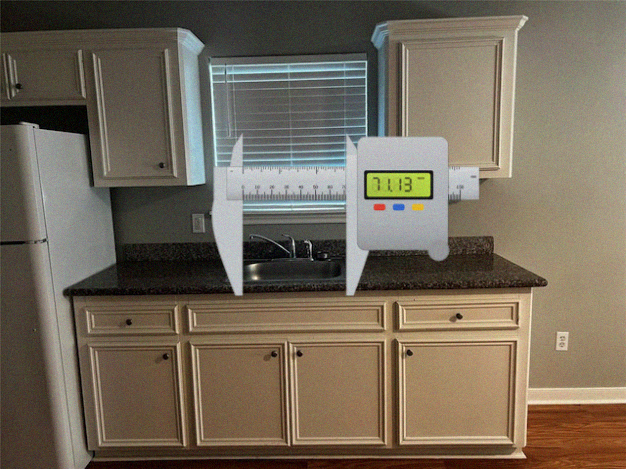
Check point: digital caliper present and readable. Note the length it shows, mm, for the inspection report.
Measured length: 71.13 mm
